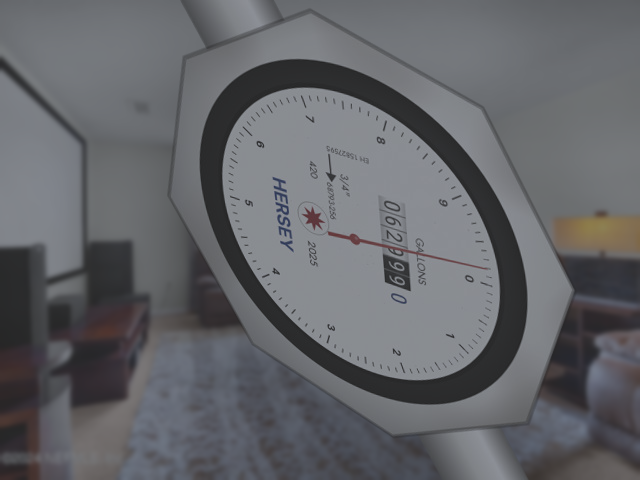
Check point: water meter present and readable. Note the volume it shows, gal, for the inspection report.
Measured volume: 629989.8 gal
